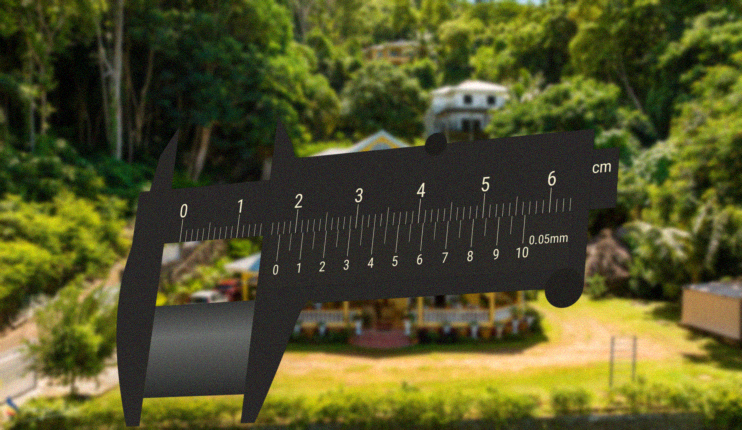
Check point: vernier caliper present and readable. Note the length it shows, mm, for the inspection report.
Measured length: 17.4 mm
